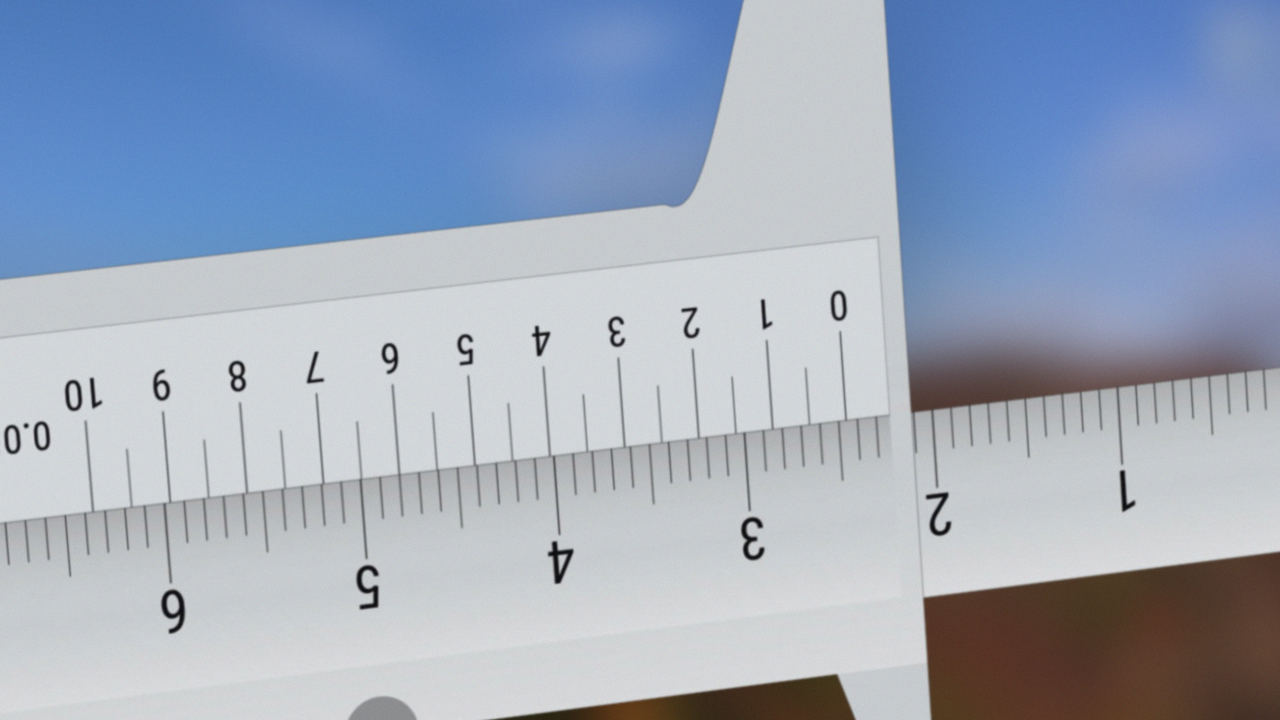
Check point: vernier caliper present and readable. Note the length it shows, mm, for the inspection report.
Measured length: 24.6 mm
